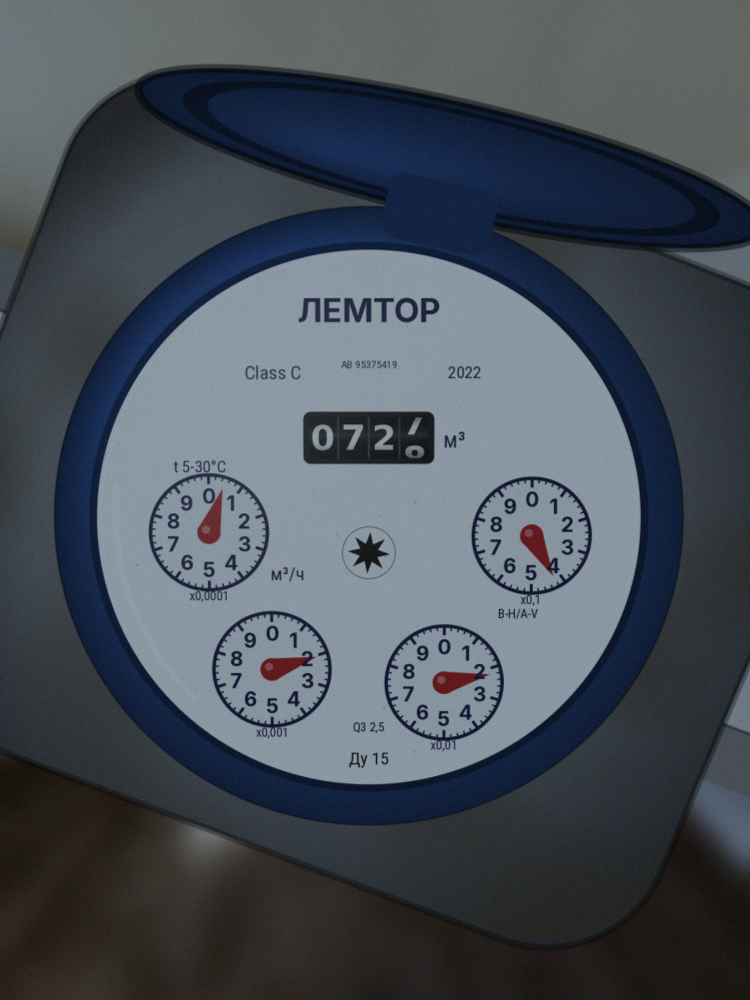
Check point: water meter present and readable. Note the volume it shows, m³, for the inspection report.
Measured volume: 727.4220 m³
